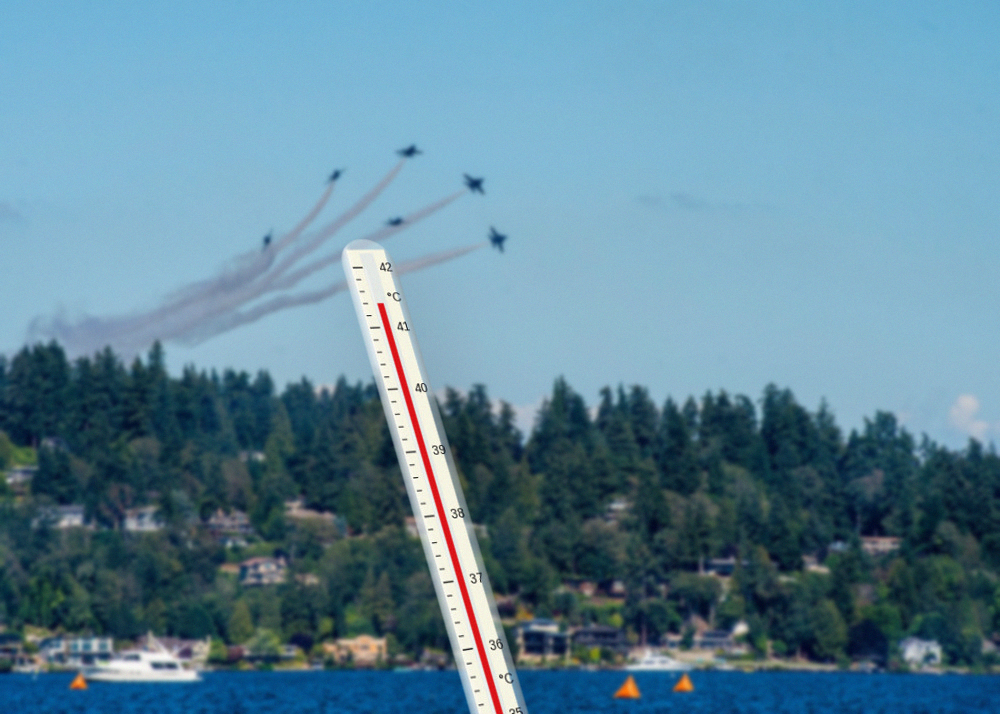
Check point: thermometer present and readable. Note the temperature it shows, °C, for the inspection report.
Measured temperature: 41.4 °C
